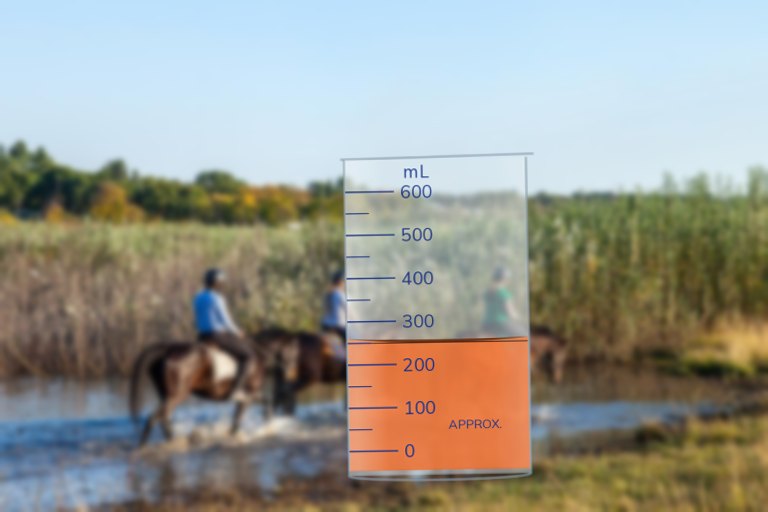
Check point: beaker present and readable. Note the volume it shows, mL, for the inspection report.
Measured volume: 250 mL
